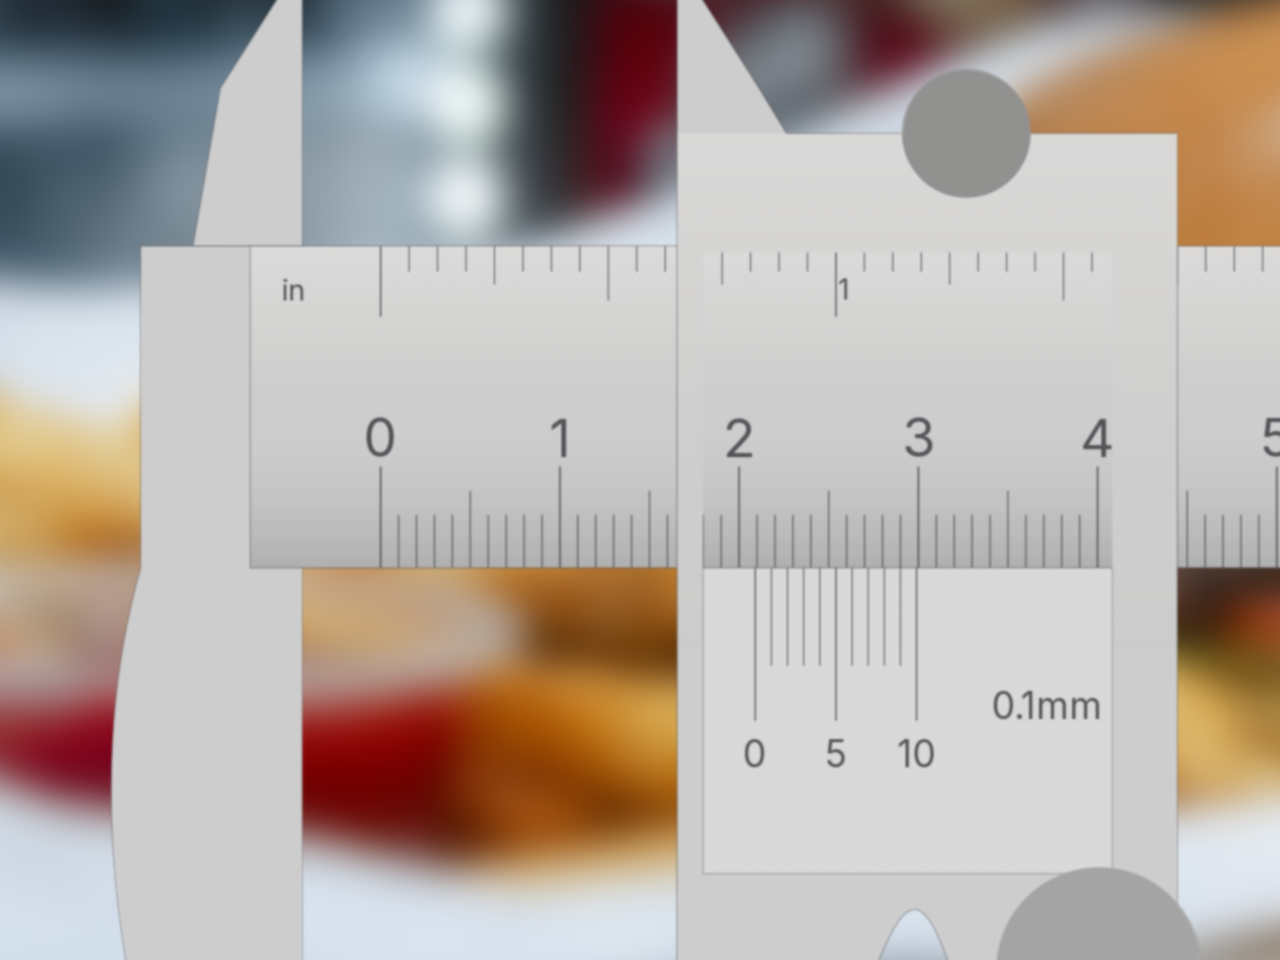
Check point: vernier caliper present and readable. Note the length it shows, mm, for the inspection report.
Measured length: 20.9 mm
